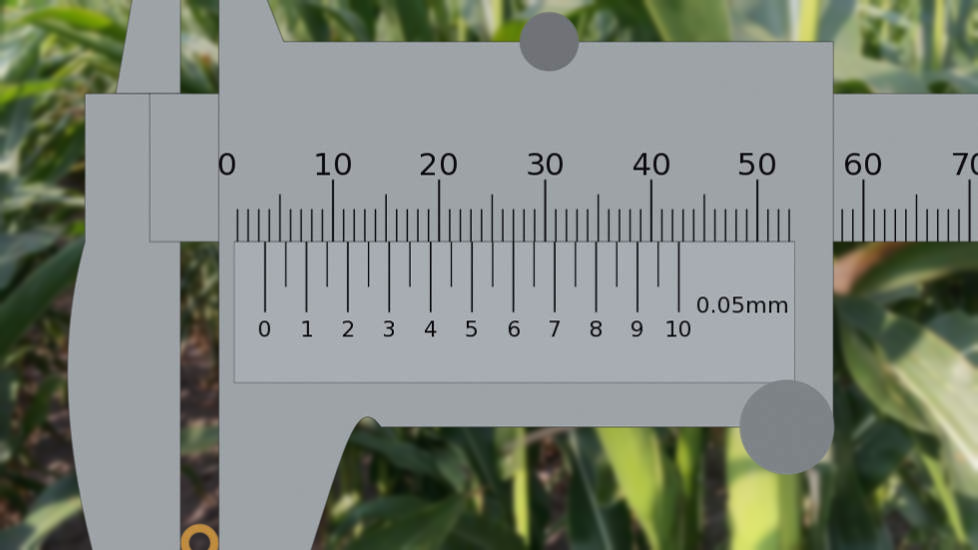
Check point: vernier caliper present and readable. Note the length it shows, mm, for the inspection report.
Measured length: 3.6 mm
